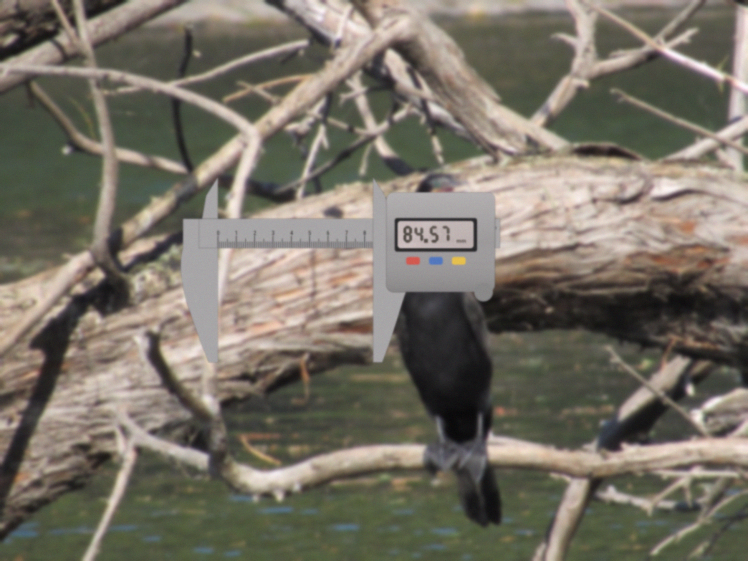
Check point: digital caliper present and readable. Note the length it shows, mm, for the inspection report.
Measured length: 84.57 mm
